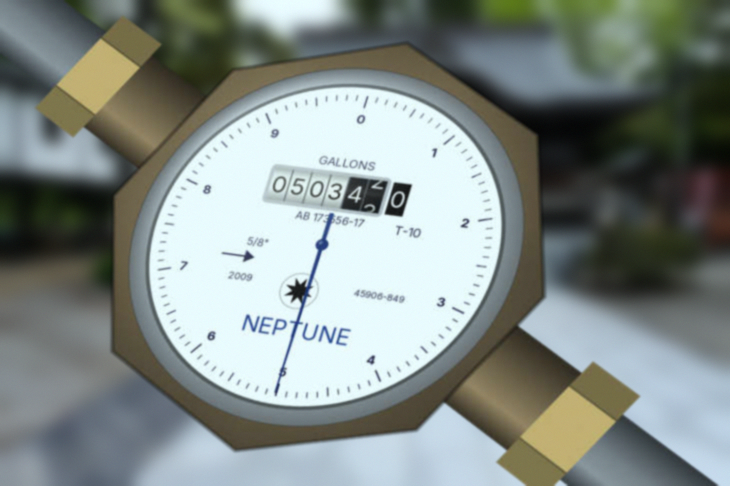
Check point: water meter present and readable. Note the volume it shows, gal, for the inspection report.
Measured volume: 503425.0 gal
